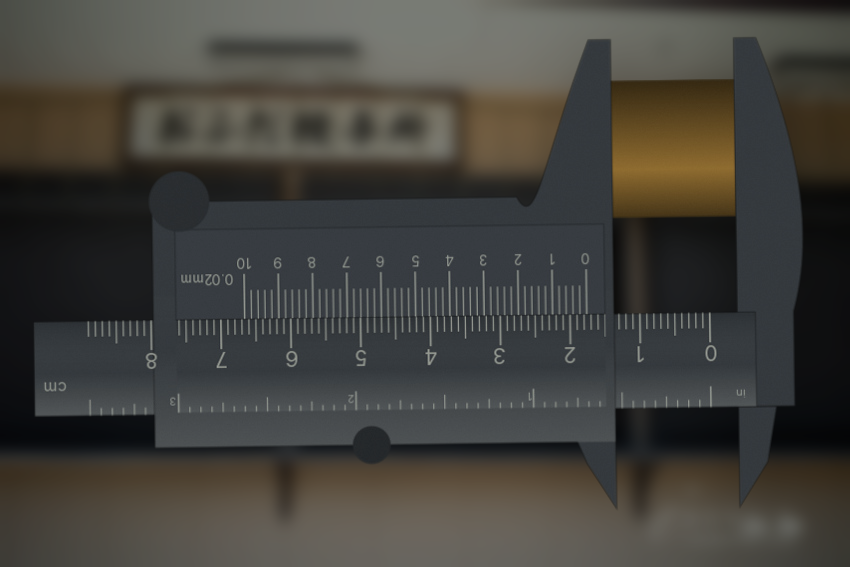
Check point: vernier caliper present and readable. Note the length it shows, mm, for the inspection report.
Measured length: 17.6 mm
